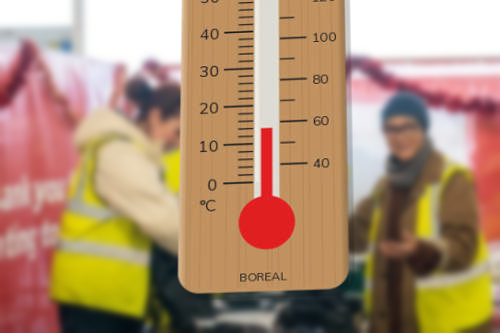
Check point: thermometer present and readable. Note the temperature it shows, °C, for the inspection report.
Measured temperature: 14 °C
